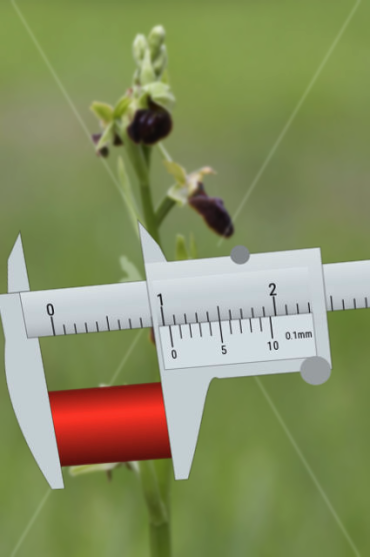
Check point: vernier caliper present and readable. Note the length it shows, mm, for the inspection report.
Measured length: 10.5 mm
